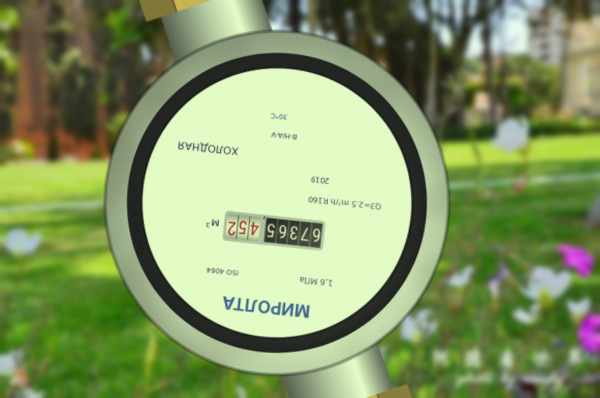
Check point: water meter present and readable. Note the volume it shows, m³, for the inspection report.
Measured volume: 67365.452 m³
